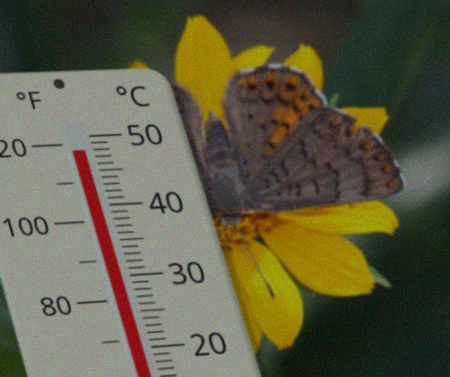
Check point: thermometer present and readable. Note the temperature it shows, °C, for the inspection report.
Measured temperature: 48 °C
